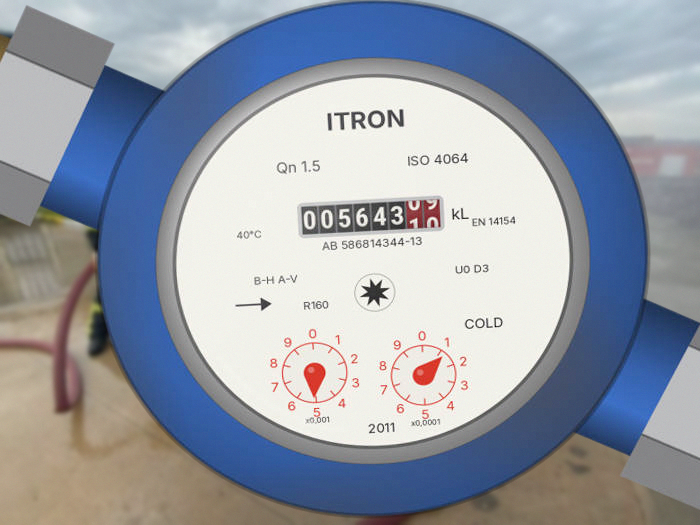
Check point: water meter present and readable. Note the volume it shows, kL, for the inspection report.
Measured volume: 5643.0951 kL
